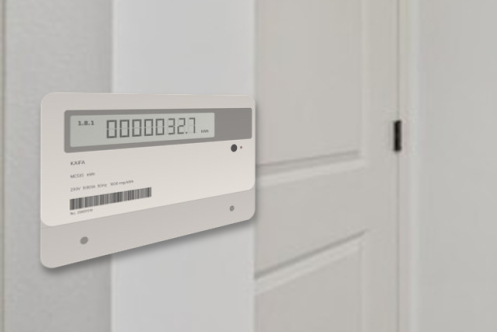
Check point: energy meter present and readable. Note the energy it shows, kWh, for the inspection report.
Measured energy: 32.7 kWh
